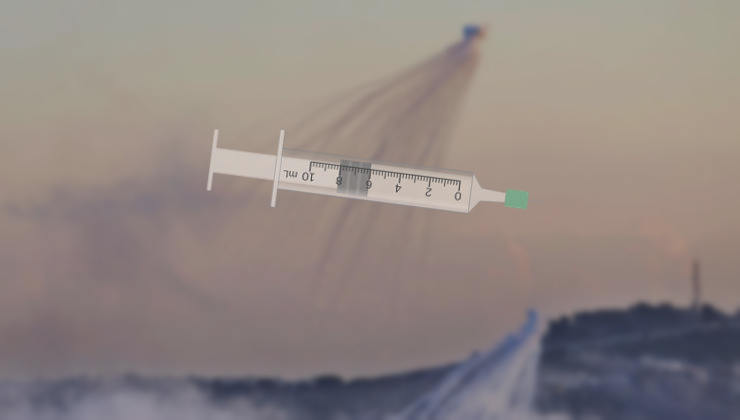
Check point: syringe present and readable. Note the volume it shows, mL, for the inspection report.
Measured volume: 6 mL
